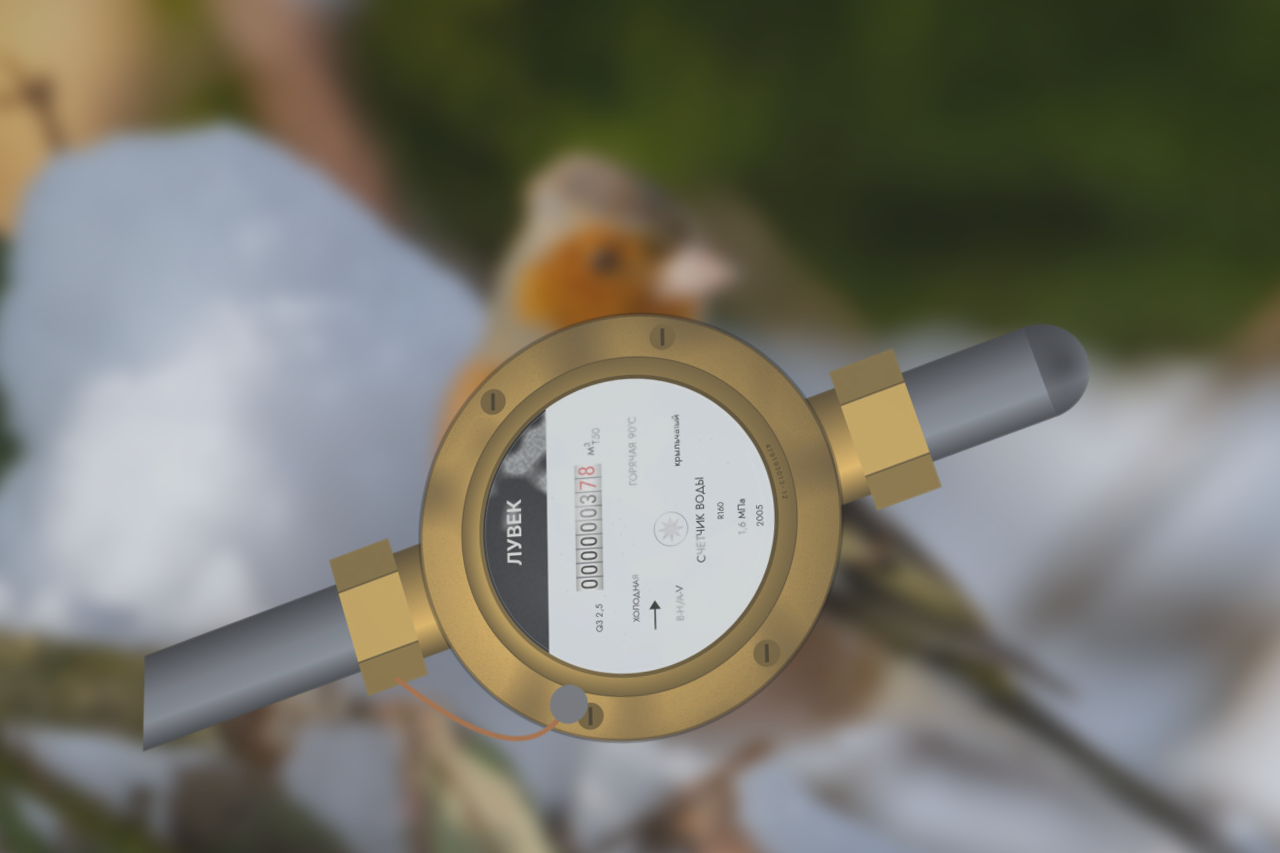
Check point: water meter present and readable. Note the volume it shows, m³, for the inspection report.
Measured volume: 3.78 m³
